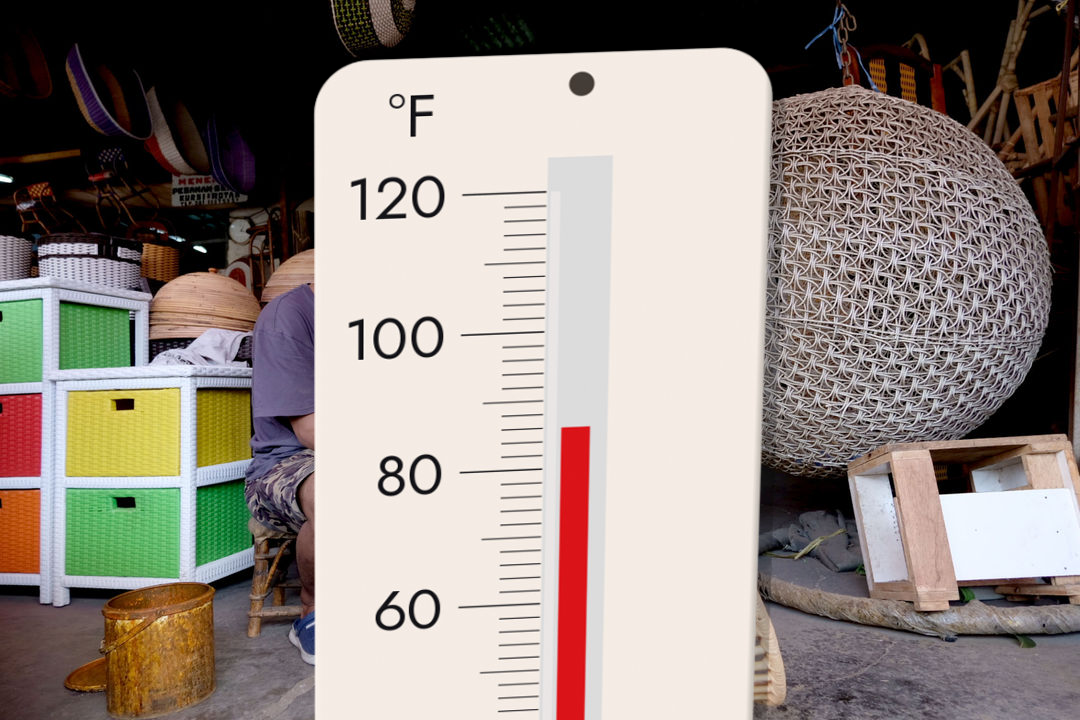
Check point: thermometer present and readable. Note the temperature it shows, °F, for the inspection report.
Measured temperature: 86 °F
